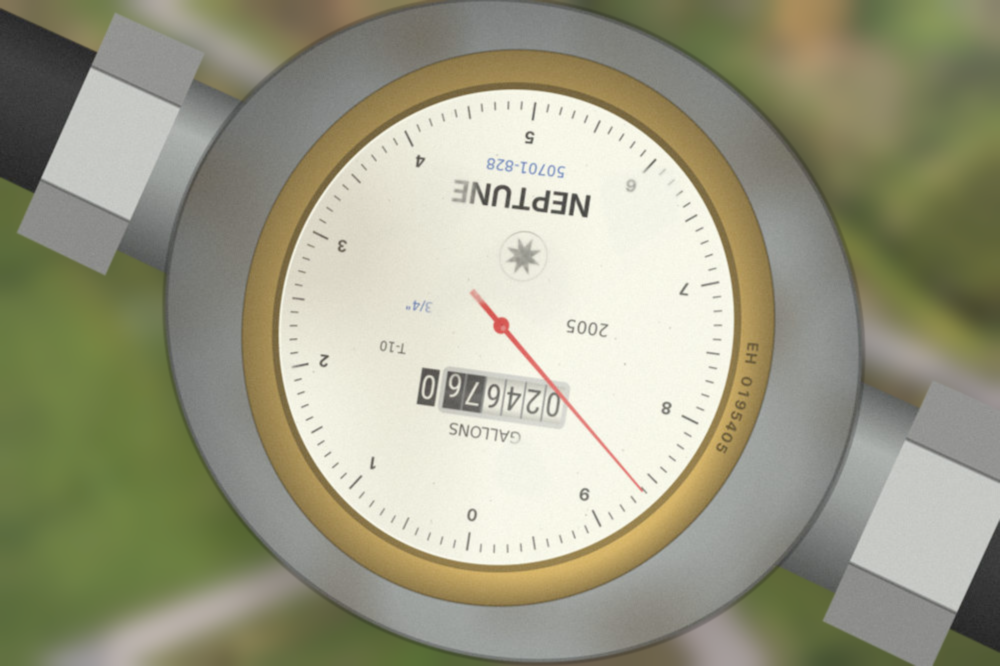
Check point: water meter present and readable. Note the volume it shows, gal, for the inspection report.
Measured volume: 246758.6 gal
